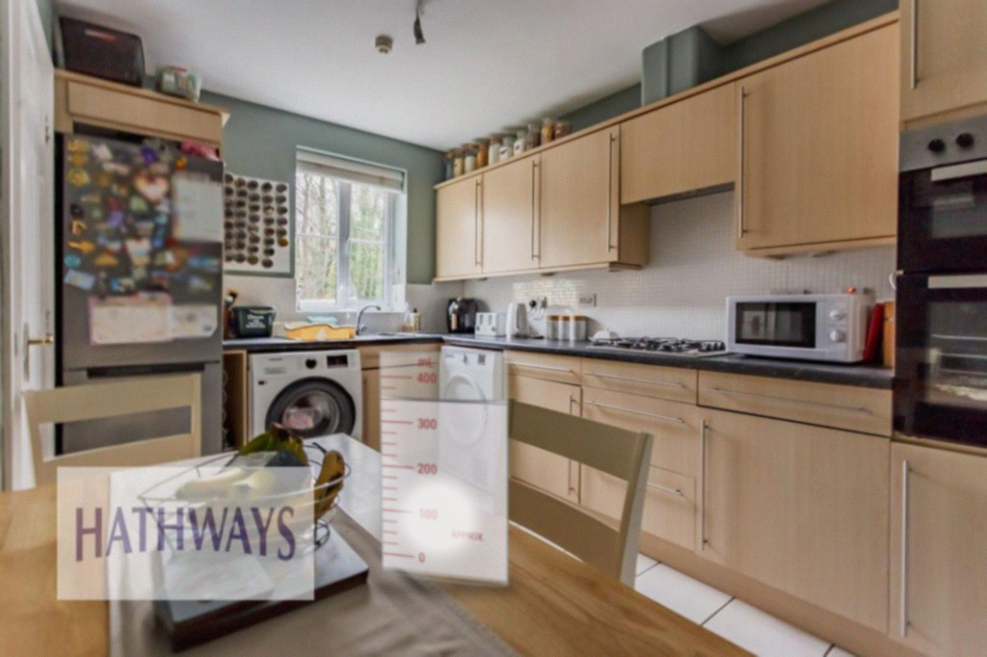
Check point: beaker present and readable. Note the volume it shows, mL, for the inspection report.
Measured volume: 350 mL
